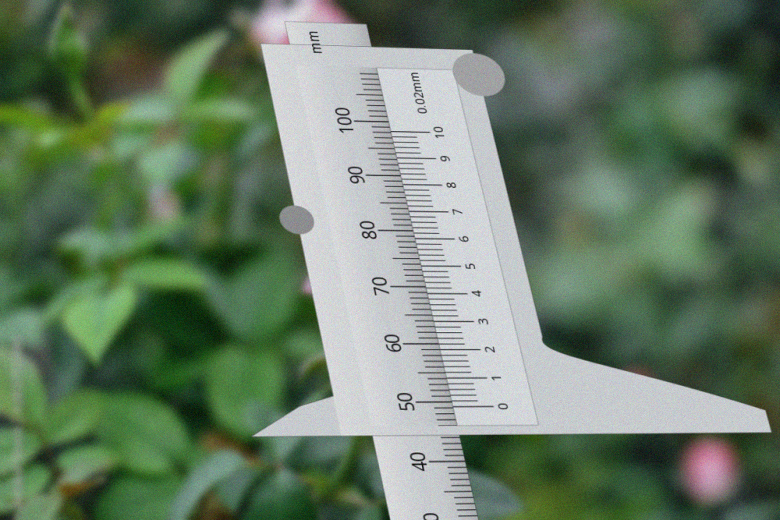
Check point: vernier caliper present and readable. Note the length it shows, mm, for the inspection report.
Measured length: 49.2 mm
